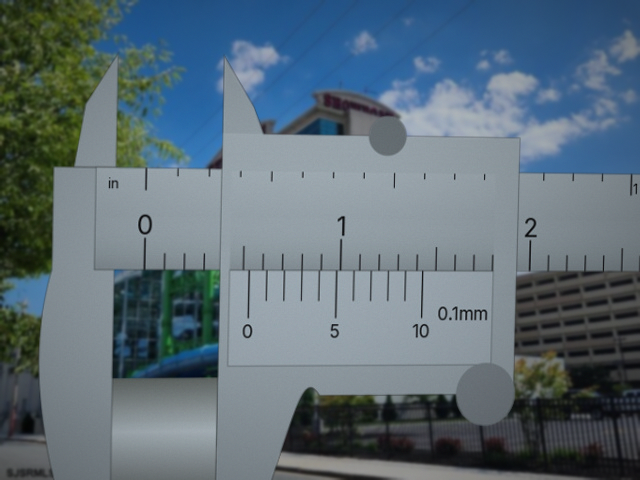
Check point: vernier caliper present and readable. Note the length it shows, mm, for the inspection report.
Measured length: 5.3 mm
